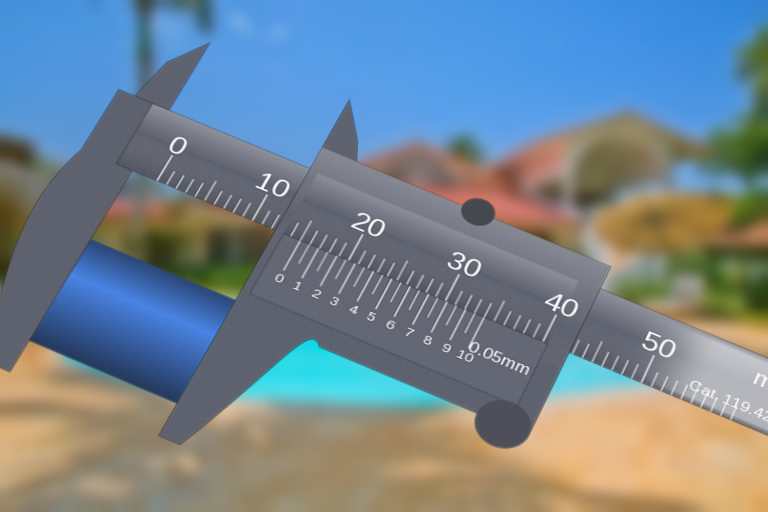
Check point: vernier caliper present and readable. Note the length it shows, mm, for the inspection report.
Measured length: 15.0 mm
